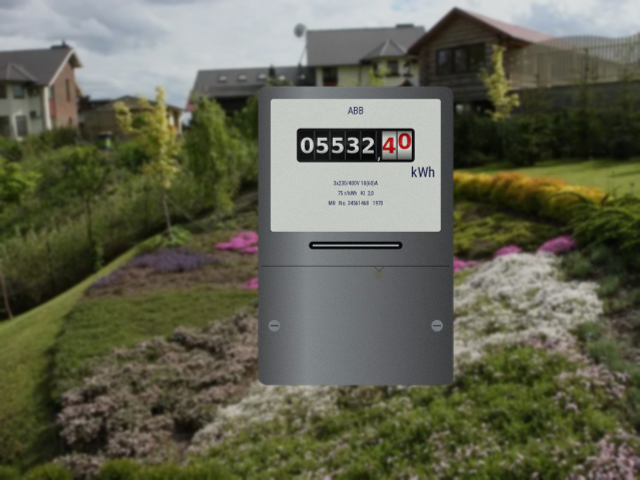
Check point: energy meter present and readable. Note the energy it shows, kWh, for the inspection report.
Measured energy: 5532.40 kWh
